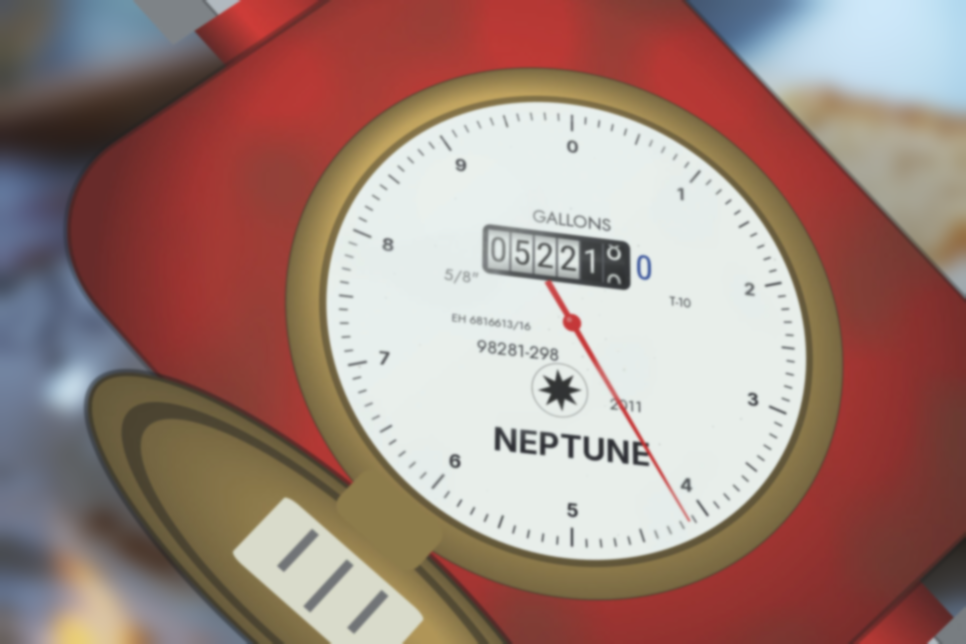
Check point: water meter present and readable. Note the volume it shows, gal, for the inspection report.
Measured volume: 522184.1 gal
